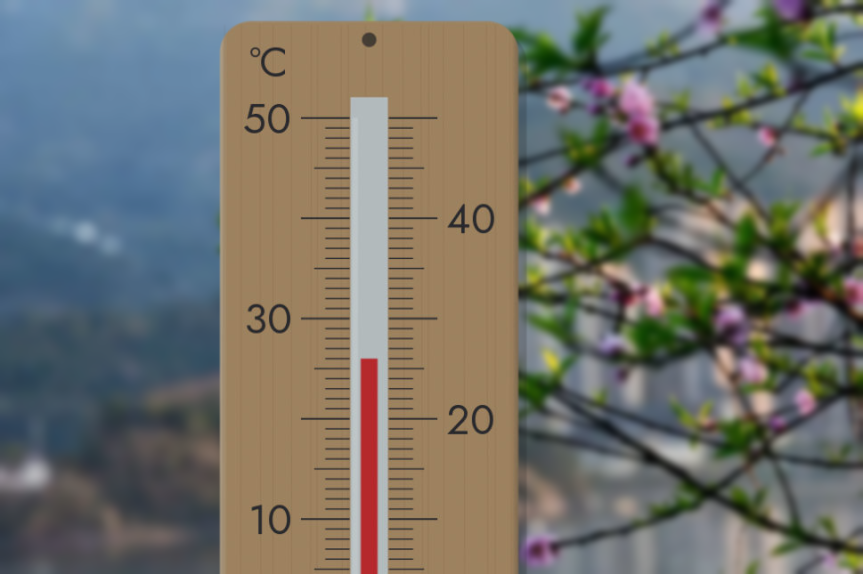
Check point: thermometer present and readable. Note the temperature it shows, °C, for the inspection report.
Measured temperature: 26 °C
